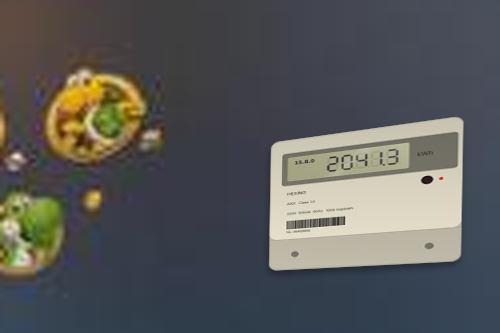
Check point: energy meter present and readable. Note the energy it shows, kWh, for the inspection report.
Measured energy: 2041.3 kWh
